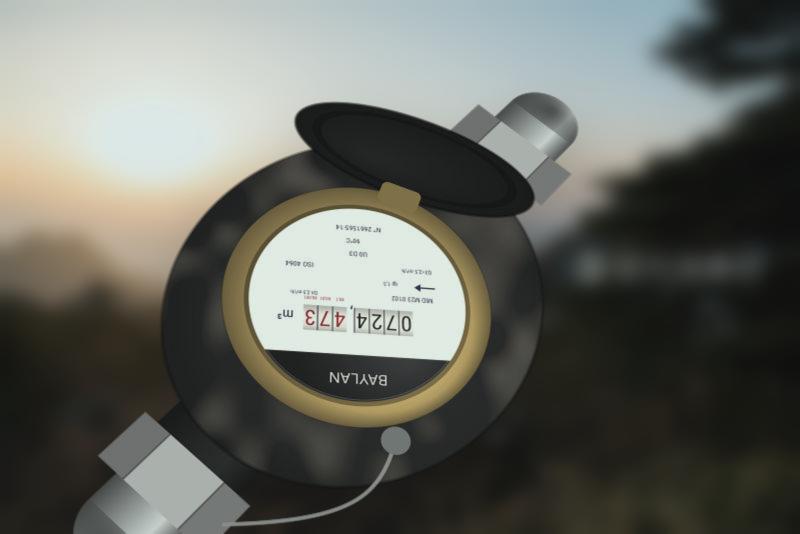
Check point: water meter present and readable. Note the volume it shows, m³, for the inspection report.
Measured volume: 724.473 m³
